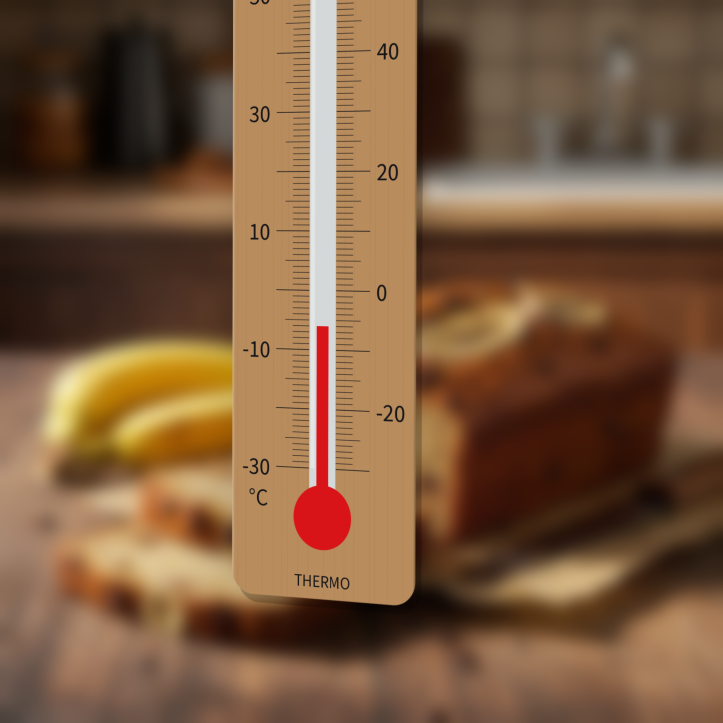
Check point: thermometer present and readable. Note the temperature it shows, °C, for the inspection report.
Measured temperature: -6 °C
